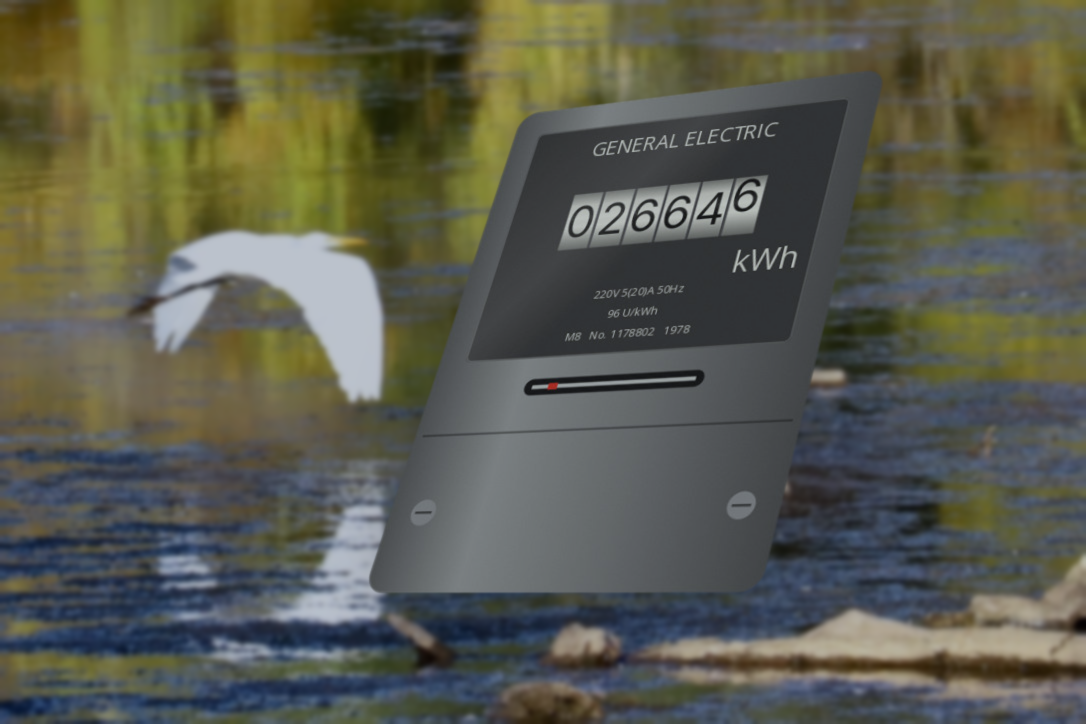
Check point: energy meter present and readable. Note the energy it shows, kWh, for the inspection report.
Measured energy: 26646 kWh
